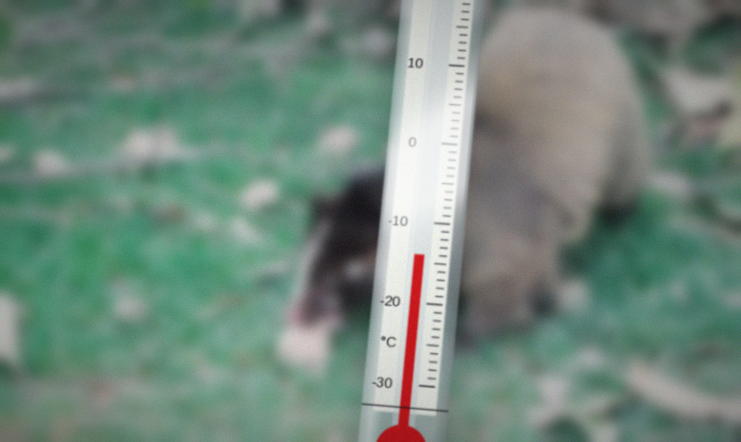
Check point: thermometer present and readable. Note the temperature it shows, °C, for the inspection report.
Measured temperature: -14 °C
